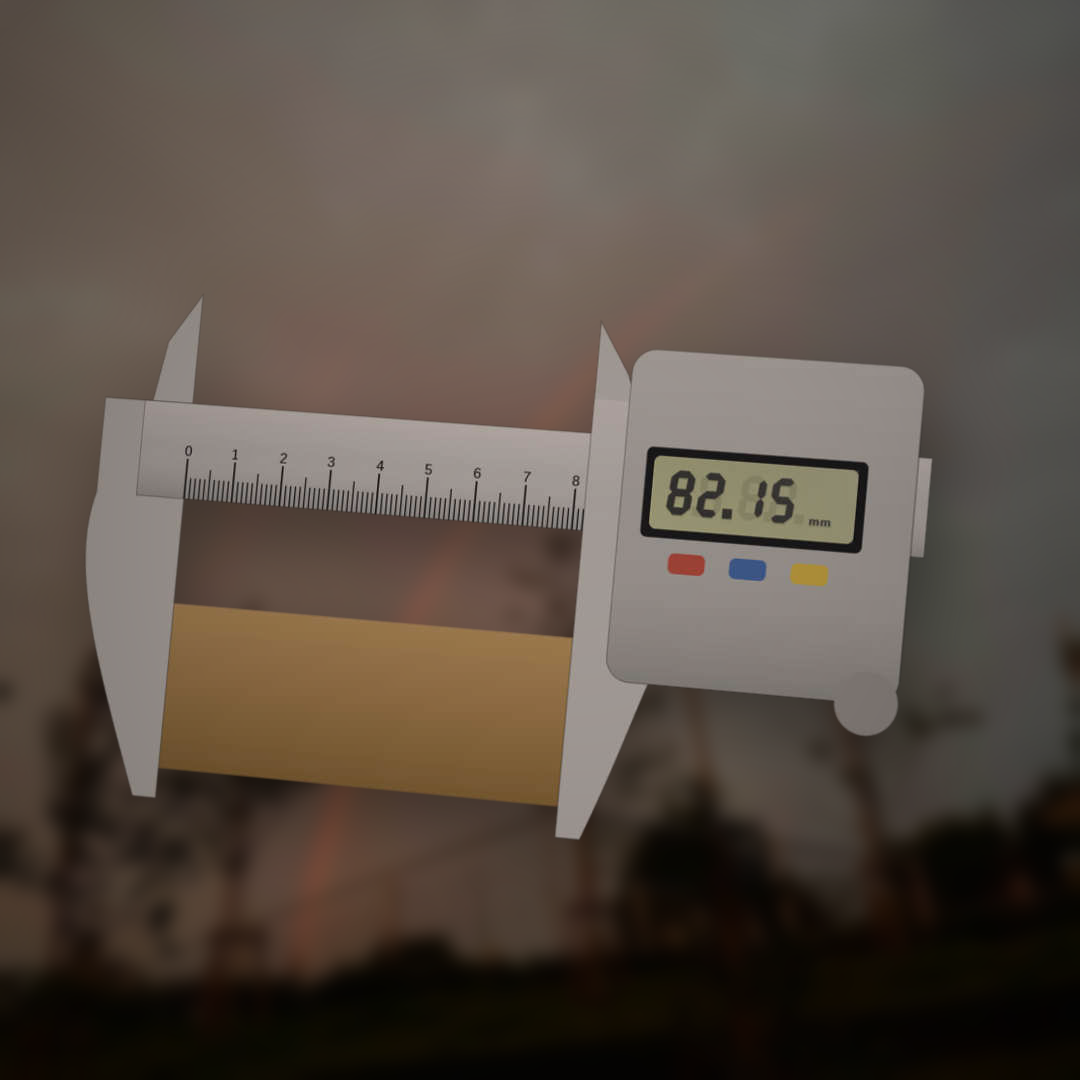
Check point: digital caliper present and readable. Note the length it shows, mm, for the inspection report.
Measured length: 82.15 mm
